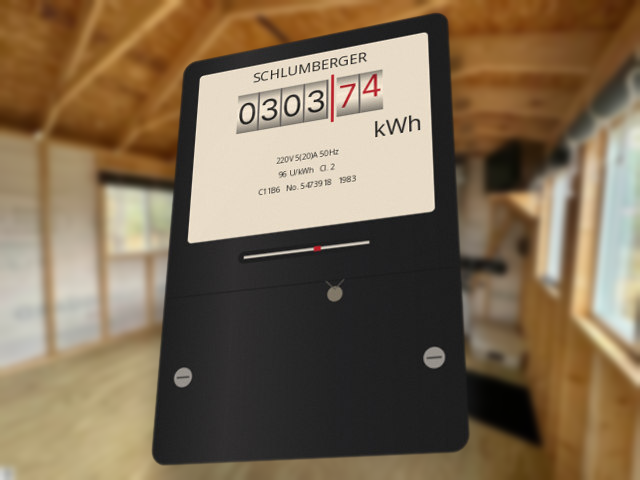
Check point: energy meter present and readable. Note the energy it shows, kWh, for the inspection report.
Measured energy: 303.74 kWh
